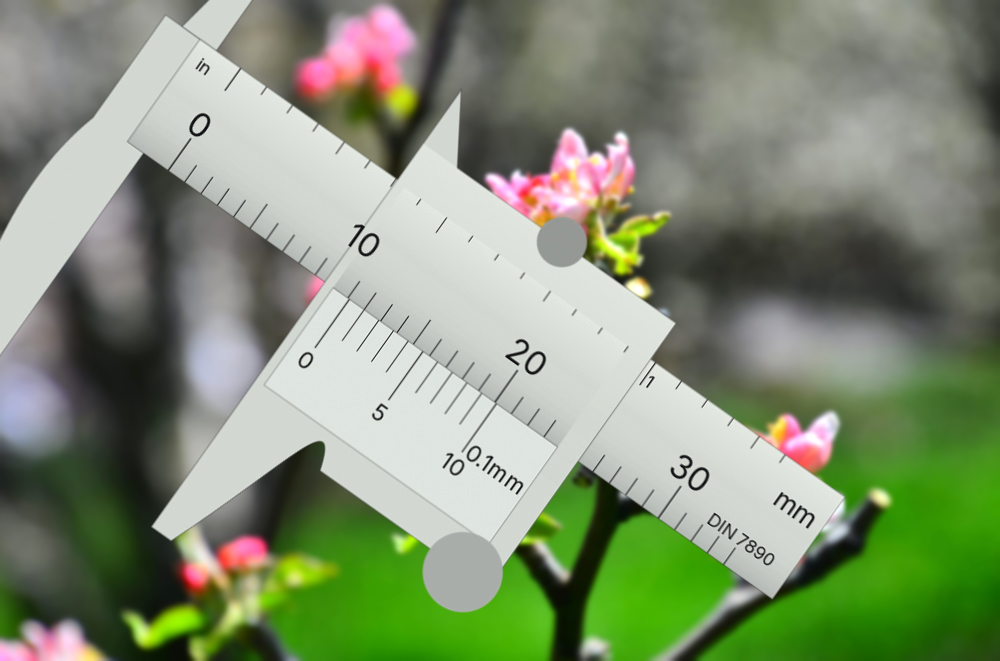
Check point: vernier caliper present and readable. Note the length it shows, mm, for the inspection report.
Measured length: 11.1 mm
